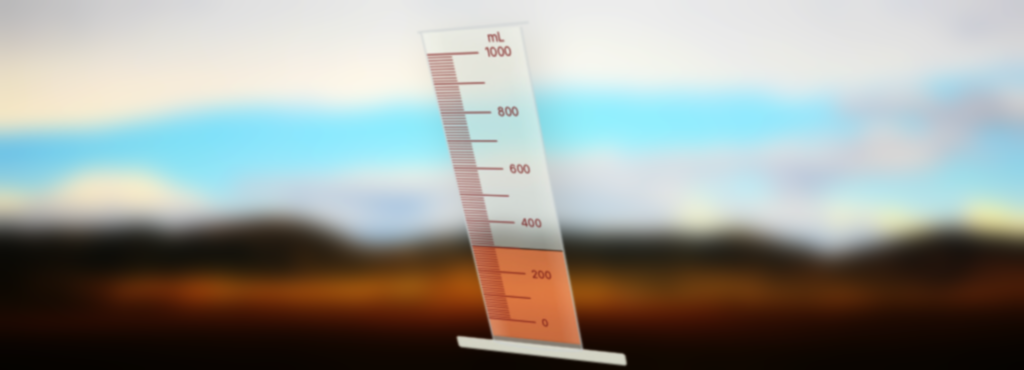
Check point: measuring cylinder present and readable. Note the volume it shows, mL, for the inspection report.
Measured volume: 300 mL
